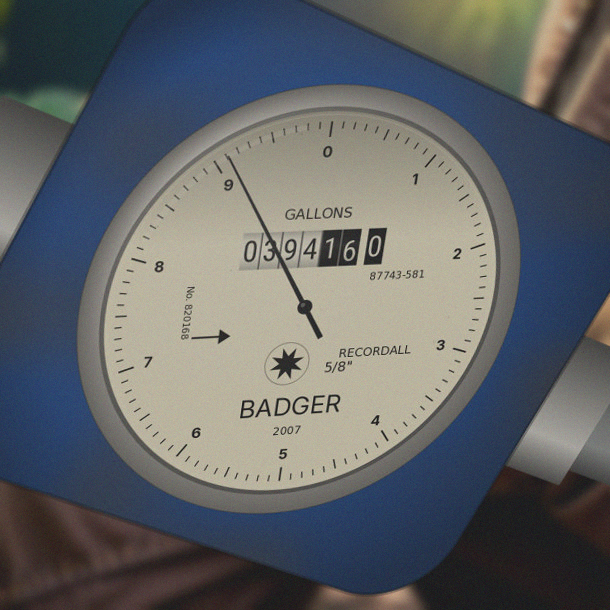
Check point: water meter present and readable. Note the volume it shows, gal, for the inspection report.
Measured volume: 394159.1 gal
